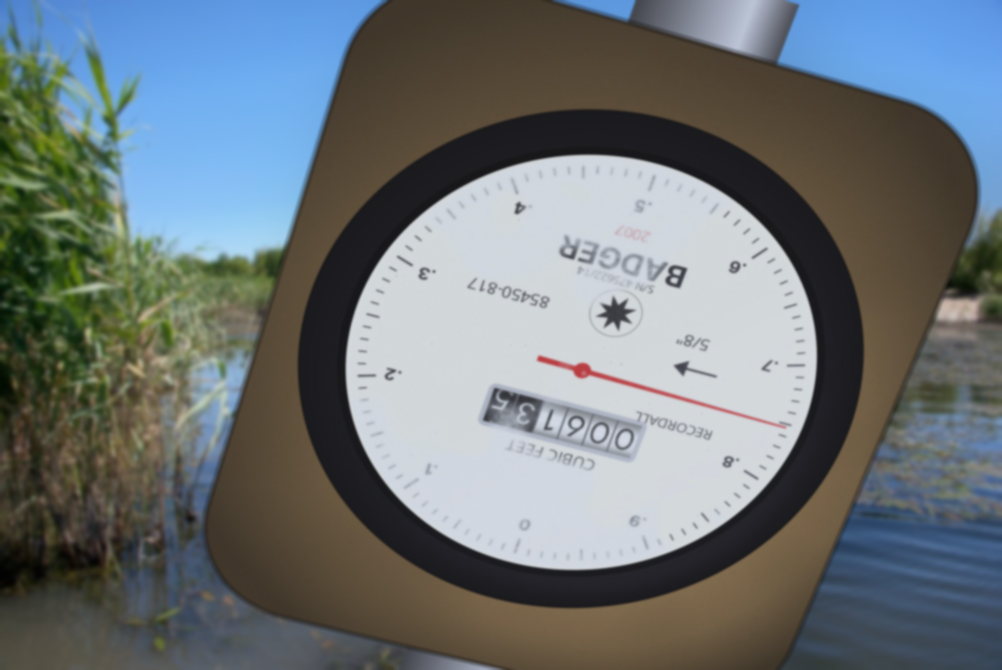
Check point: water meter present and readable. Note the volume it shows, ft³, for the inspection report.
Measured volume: 6134.75 ft³
